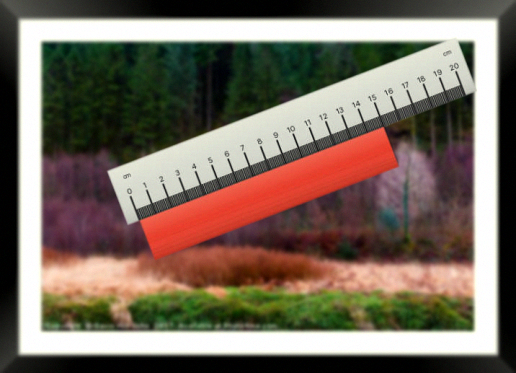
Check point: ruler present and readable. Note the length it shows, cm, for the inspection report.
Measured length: 15 cm
